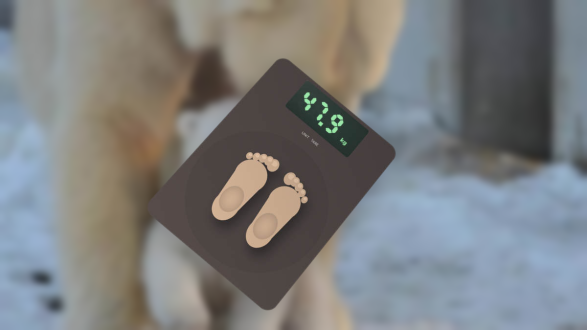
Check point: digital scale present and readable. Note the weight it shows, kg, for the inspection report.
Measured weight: 47.9 kg
